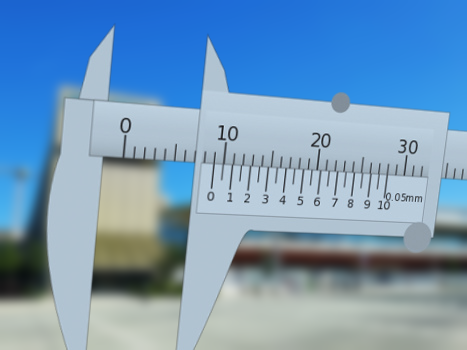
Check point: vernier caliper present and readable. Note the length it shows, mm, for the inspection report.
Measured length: 9.0 mm
